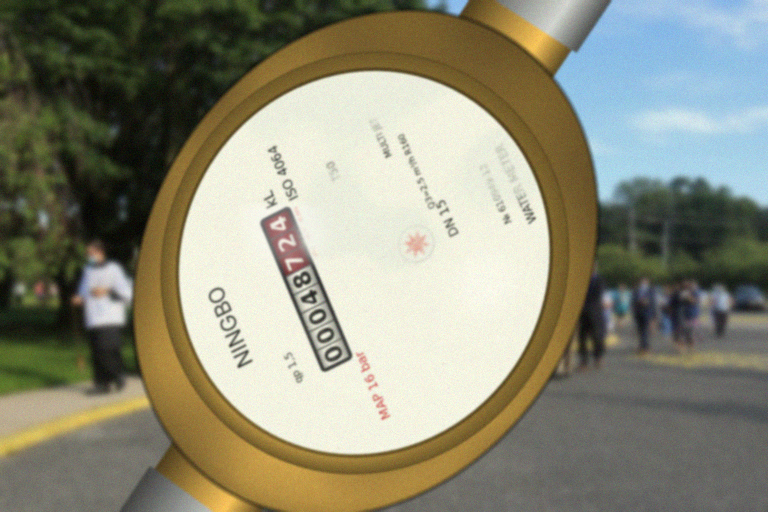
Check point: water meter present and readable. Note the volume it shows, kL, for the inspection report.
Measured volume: 48.724 kL
